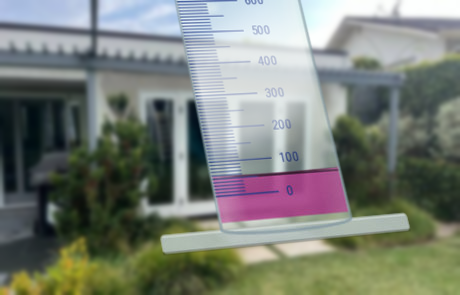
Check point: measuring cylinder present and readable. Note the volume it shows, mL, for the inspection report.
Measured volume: 50 mL
